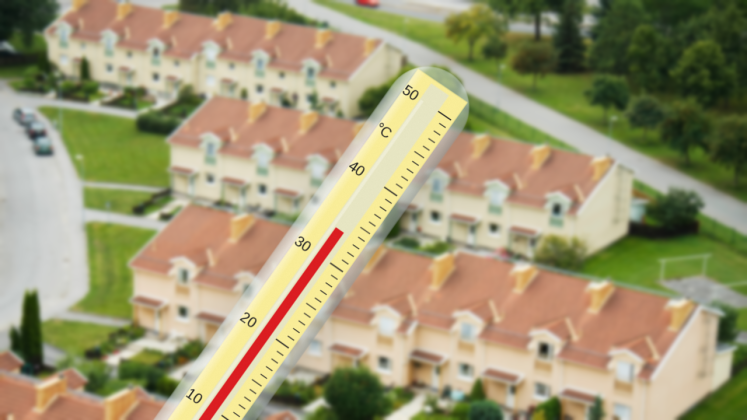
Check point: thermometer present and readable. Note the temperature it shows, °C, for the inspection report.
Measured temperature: 33.5 °C
